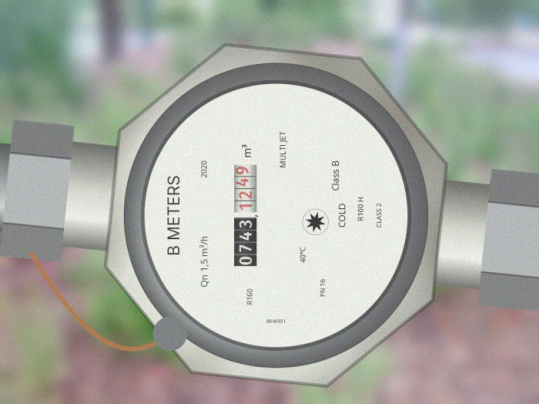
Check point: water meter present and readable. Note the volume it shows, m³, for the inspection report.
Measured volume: 743.1249 m³
